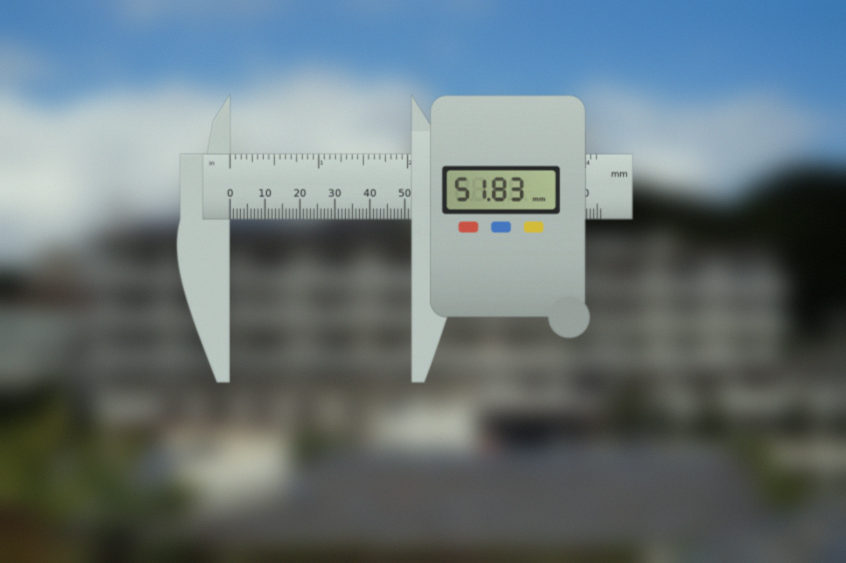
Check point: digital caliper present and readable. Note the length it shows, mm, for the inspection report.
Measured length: 51.83 mm
